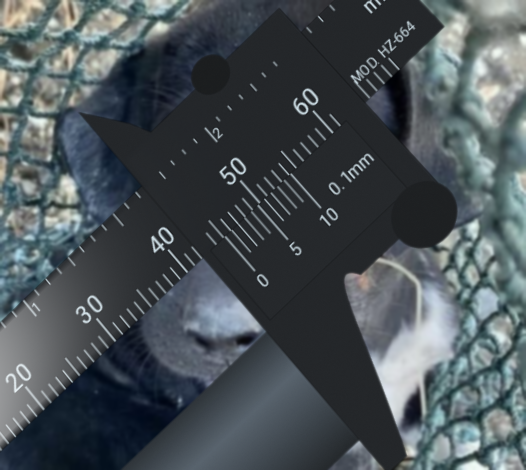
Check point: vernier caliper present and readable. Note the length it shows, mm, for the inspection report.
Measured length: 45.2 mm
